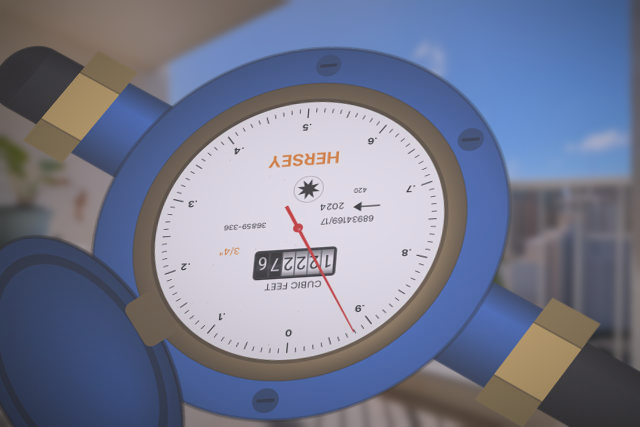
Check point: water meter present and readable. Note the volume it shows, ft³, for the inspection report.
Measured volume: 122275.92 ft³
